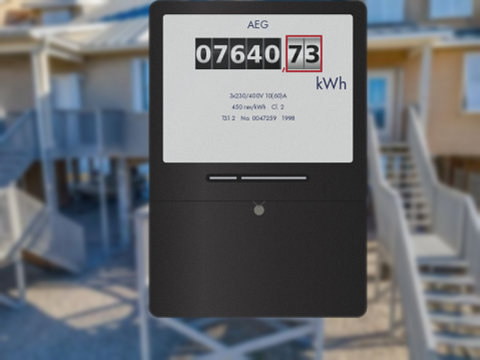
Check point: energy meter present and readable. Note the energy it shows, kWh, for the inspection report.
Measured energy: 7640.73 kWh
